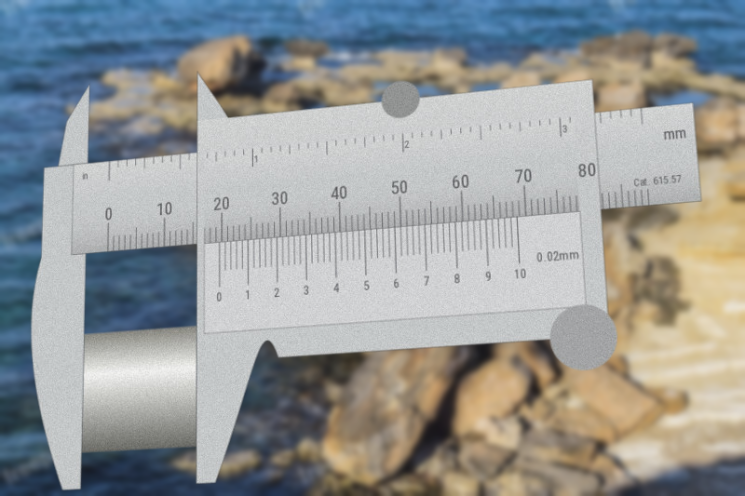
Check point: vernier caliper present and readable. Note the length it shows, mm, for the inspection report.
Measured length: 19.6 mm
